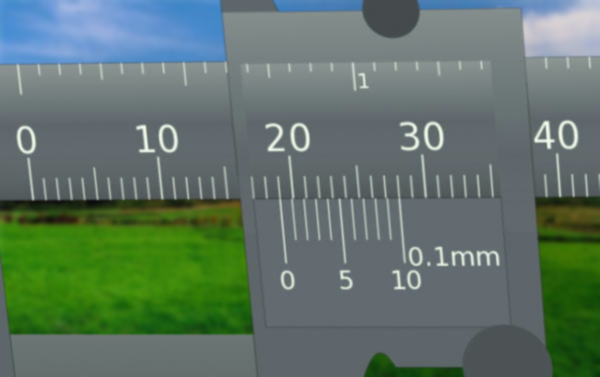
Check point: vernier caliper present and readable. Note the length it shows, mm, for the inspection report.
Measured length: 19.0 mm
